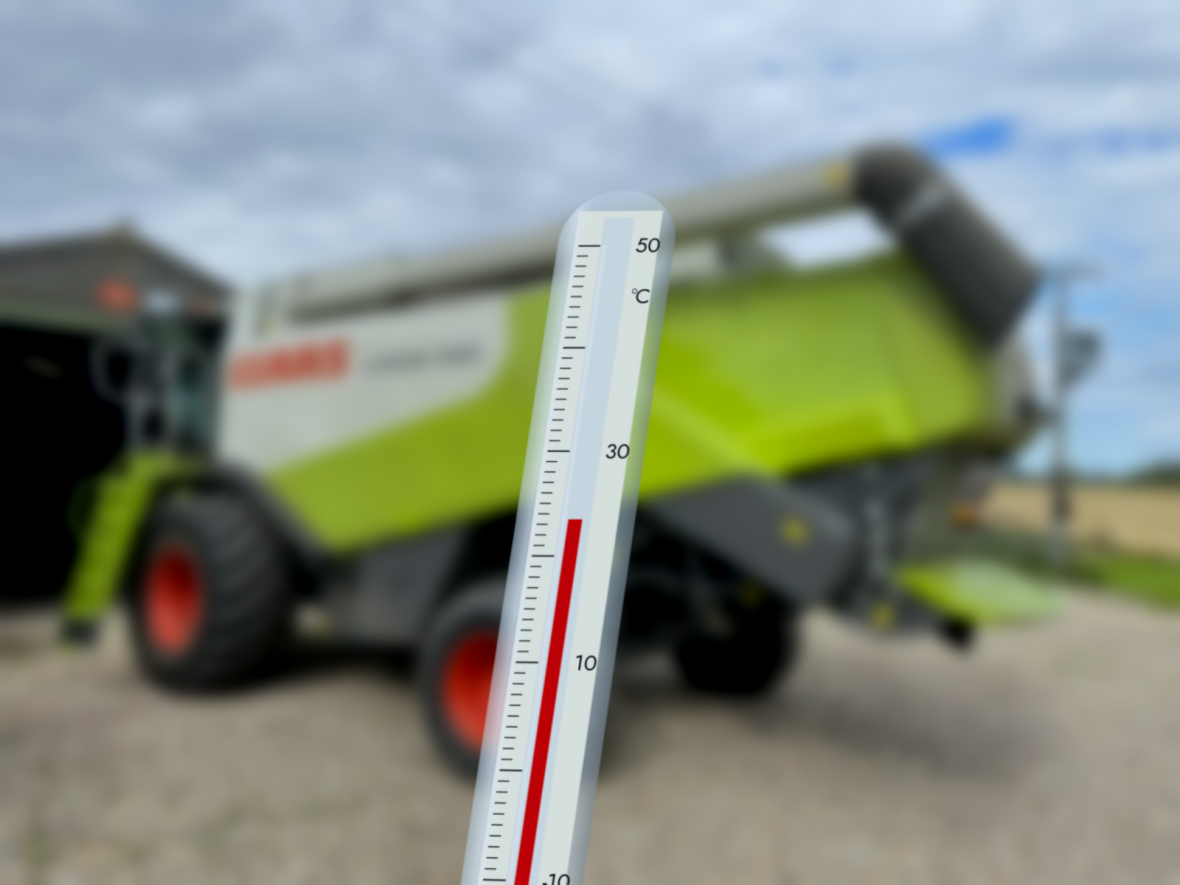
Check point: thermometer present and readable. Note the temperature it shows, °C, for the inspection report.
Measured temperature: 23.5 °C
